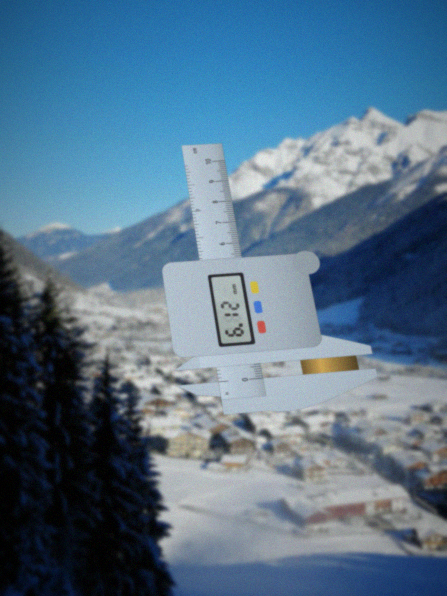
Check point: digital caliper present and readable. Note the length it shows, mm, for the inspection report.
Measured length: 6.12 mm
